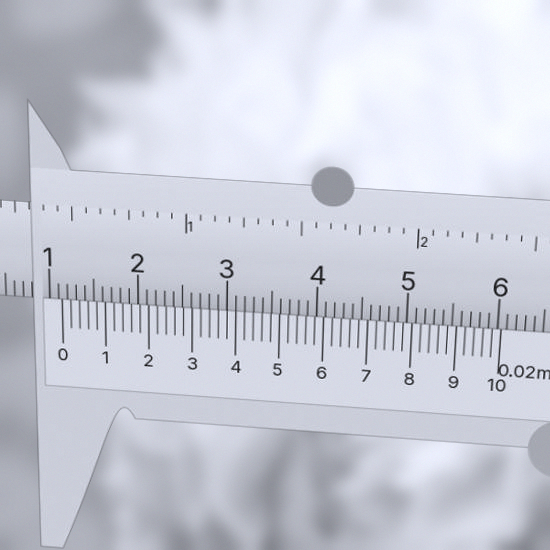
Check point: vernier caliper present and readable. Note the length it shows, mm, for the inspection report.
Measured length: 11.4 mm
